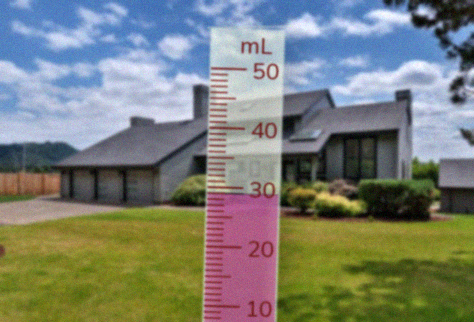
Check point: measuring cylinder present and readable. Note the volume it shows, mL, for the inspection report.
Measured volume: 29 mL
